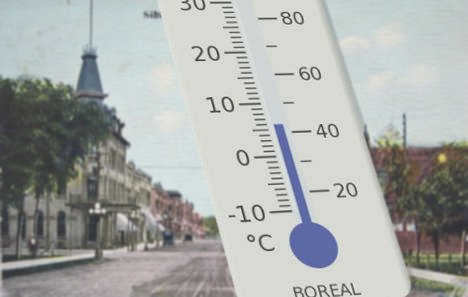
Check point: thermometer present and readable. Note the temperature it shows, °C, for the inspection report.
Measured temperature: 6 °C
